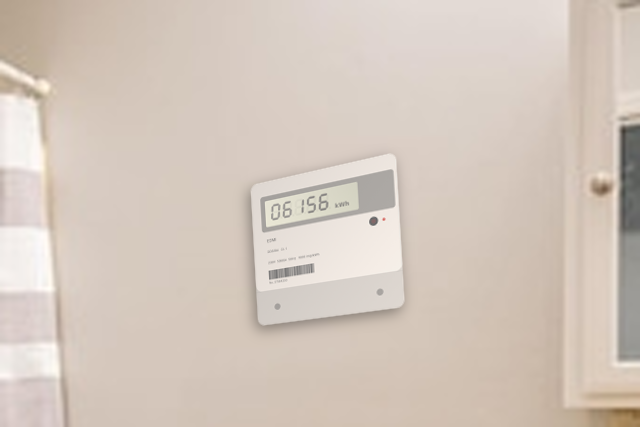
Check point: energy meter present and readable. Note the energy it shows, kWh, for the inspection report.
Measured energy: 6156 kWh
